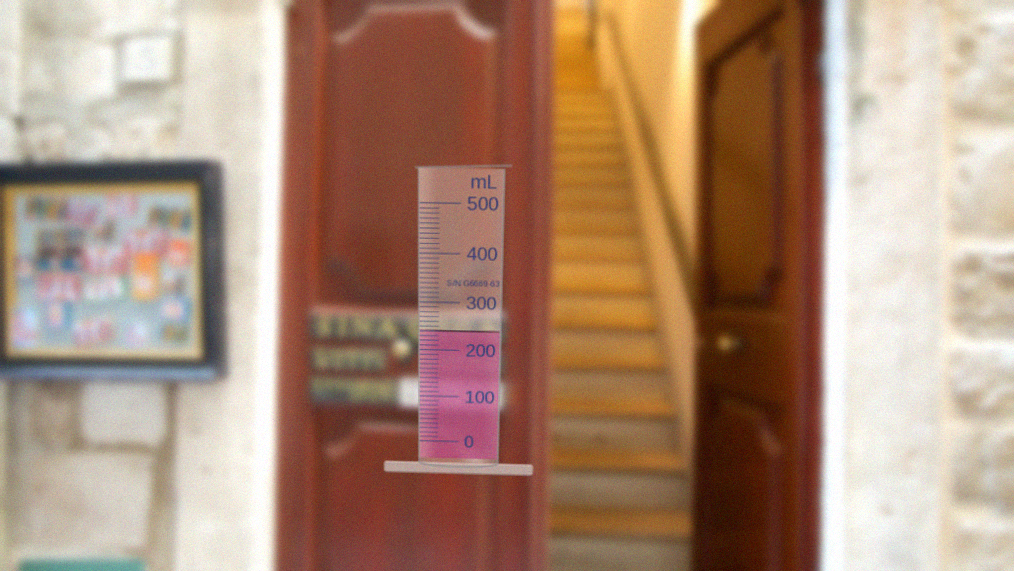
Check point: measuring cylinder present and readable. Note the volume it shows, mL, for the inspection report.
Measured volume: 240 mL
